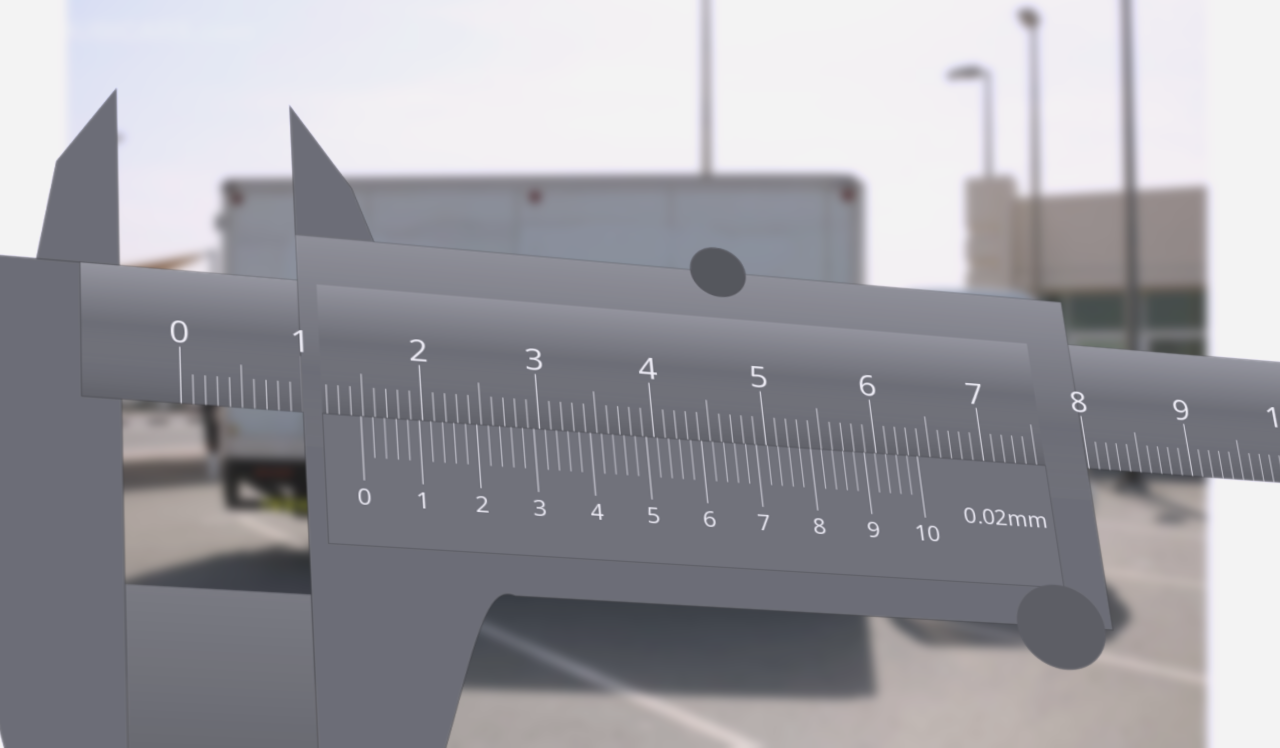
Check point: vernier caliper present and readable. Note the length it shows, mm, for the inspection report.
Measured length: 14.8 mm
